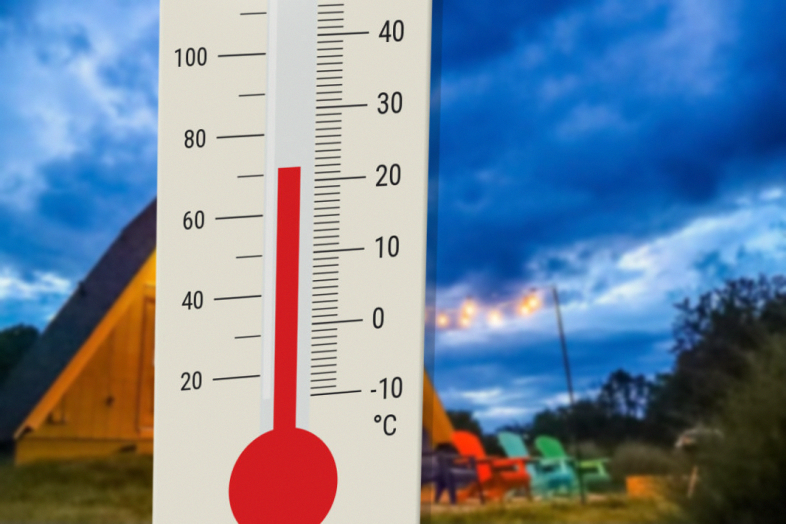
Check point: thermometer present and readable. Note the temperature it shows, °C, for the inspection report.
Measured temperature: 22 °C
